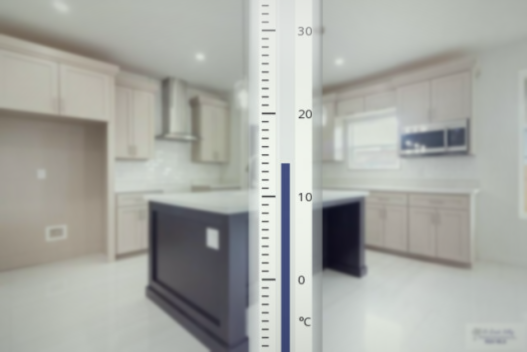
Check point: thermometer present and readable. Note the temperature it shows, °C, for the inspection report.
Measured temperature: 14 °C
